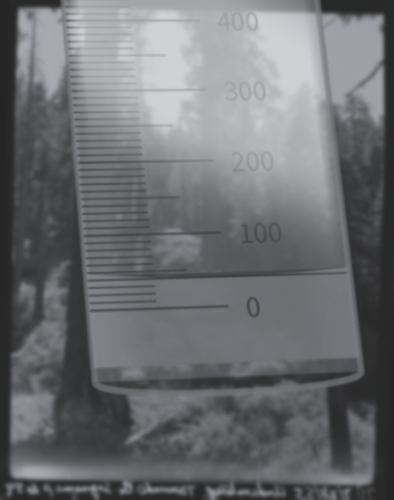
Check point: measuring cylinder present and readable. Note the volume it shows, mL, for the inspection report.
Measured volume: 40 mL
